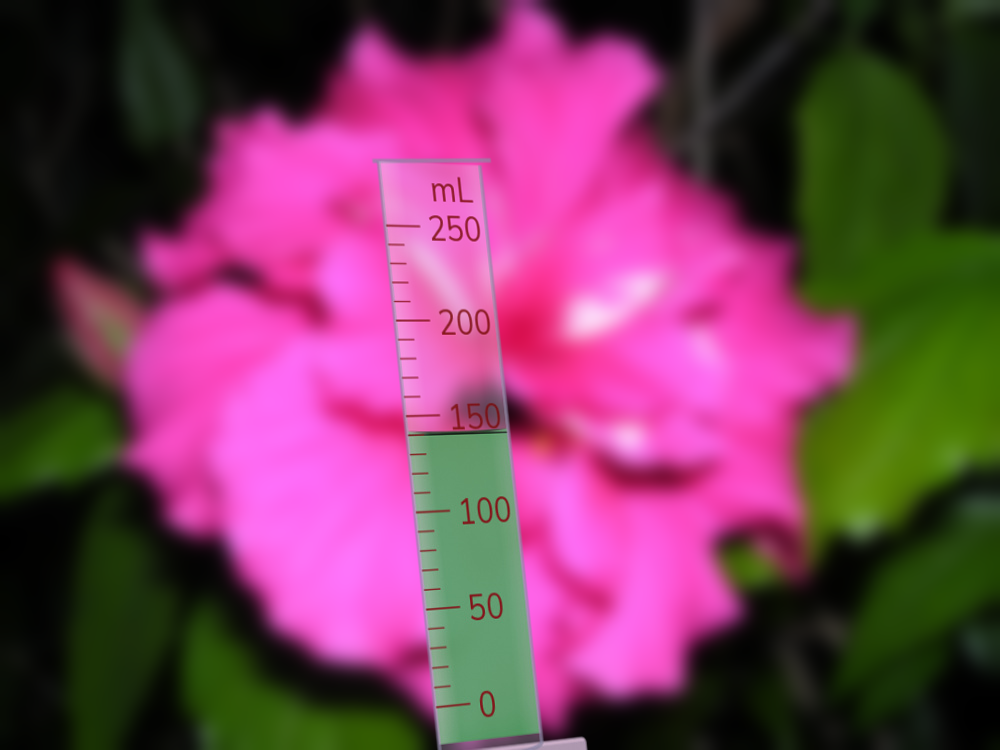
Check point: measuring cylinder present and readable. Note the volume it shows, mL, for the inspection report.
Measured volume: 140 mL
